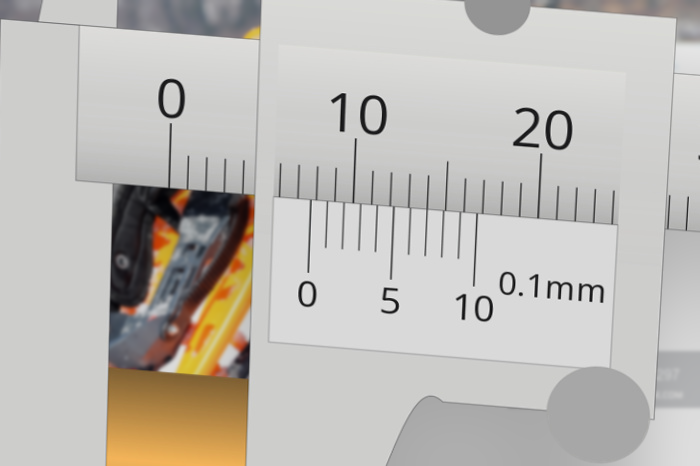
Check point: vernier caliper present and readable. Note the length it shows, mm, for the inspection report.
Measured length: 7.7 mm
